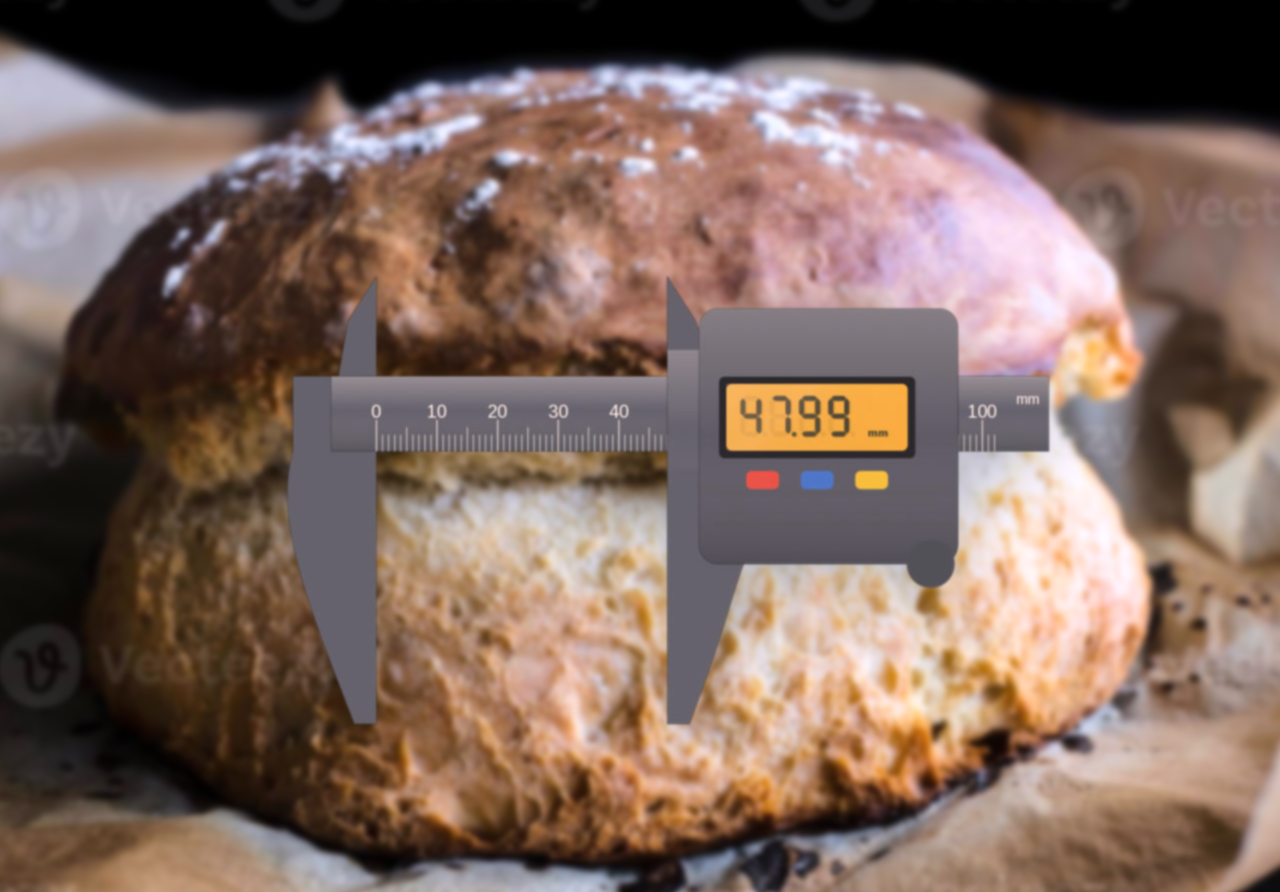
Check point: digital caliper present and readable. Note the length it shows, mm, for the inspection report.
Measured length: 47.99 mm
